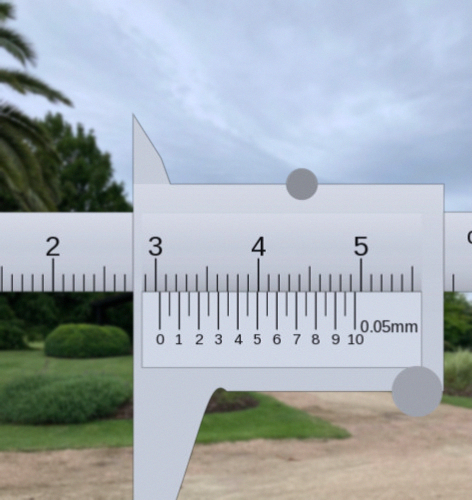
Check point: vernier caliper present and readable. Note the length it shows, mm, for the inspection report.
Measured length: 30.4 mm
